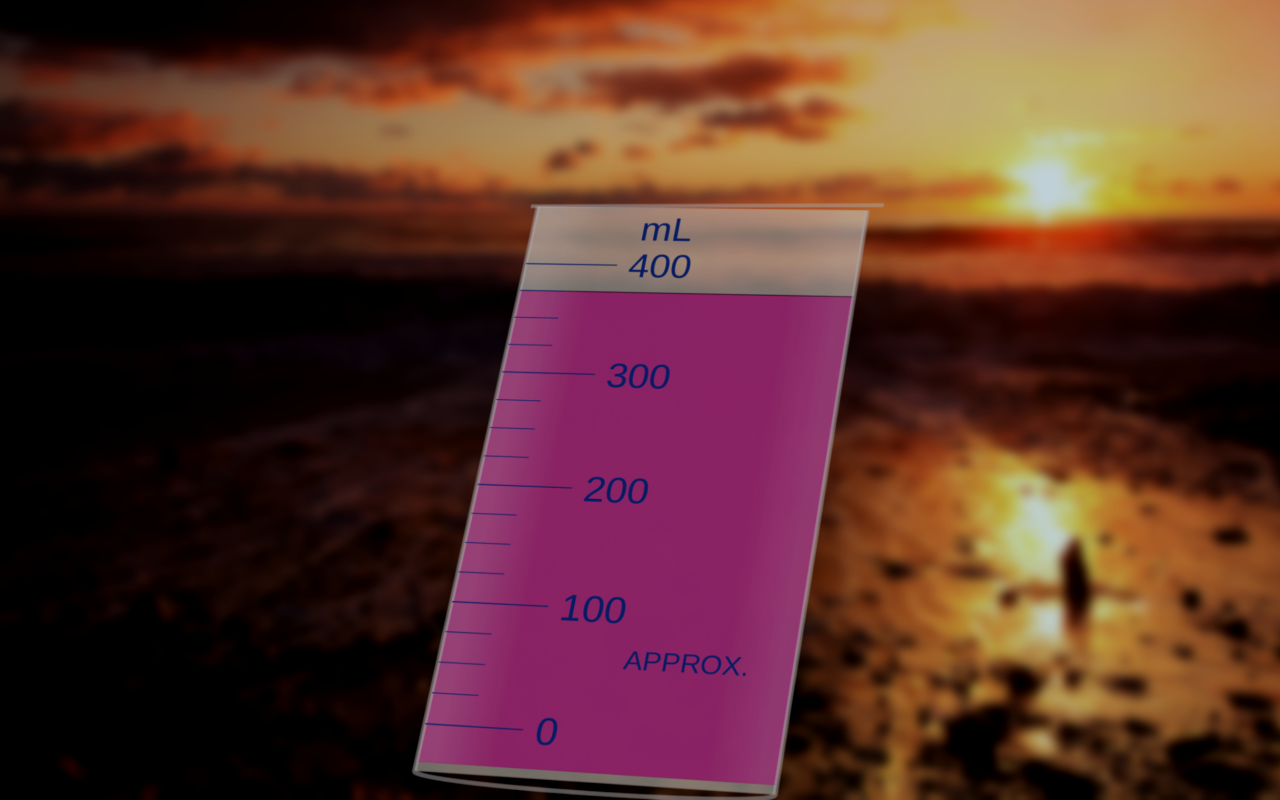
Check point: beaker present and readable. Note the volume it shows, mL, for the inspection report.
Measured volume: 375 mL
